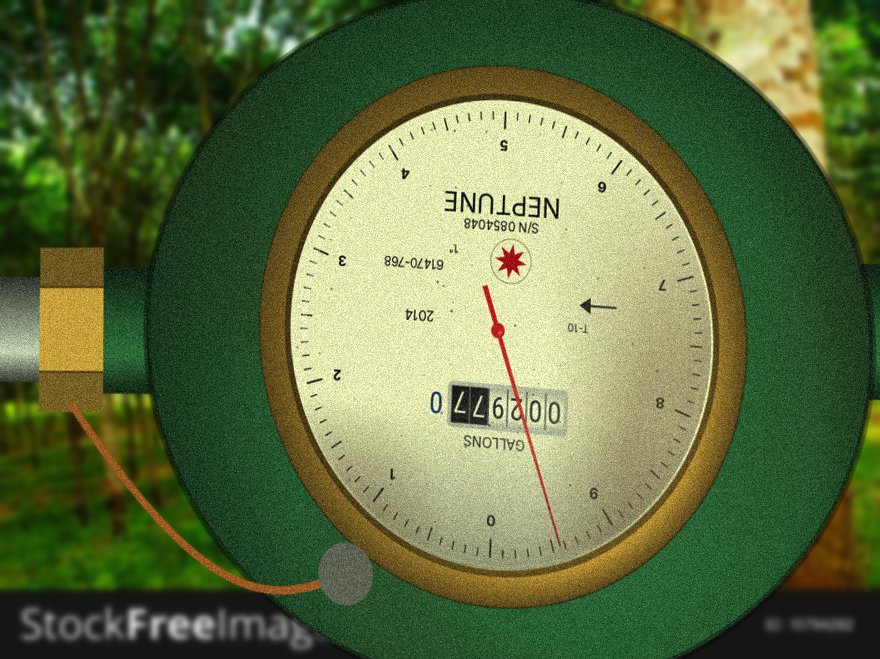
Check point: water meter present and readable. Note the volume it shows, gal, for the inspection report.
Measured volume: 29769.4 gal
